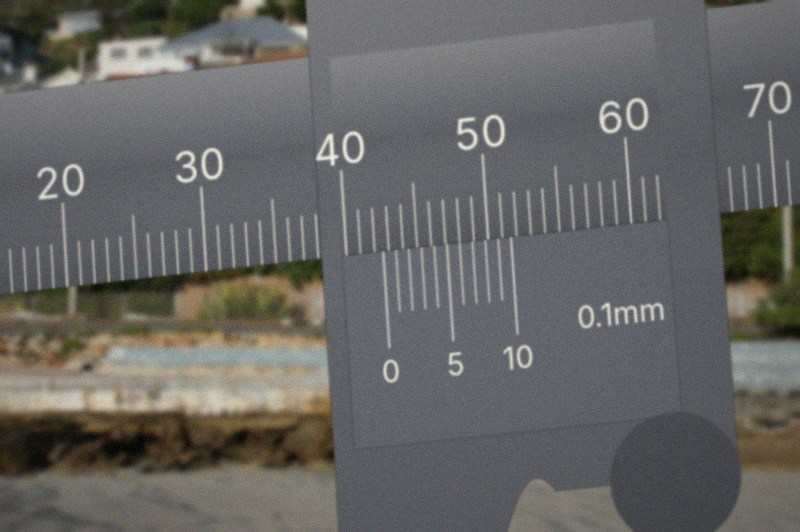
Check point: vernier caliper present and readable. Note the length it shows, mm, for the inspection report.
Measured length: 42.6 mm
